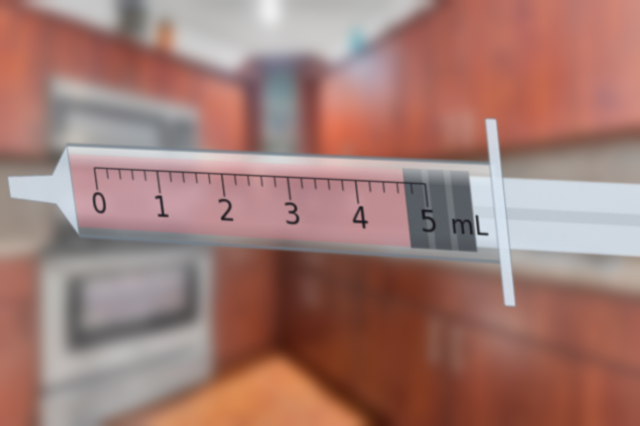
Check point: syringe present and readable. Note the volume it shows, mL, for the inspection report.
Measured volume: 4.7 mL
